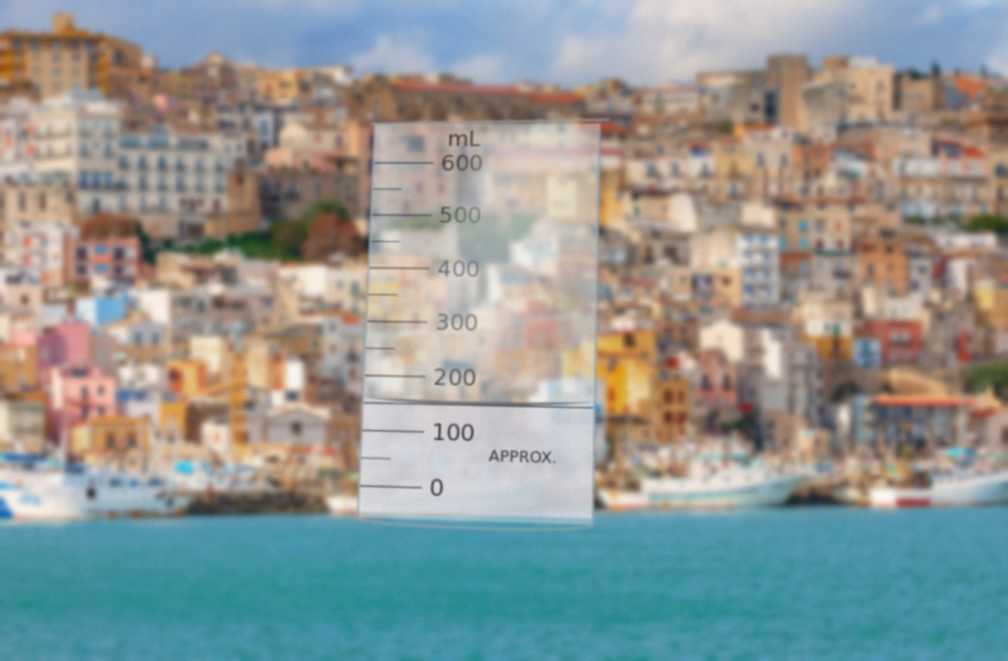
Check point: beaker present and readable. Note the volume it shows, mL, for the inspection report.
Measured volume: 150 mL
